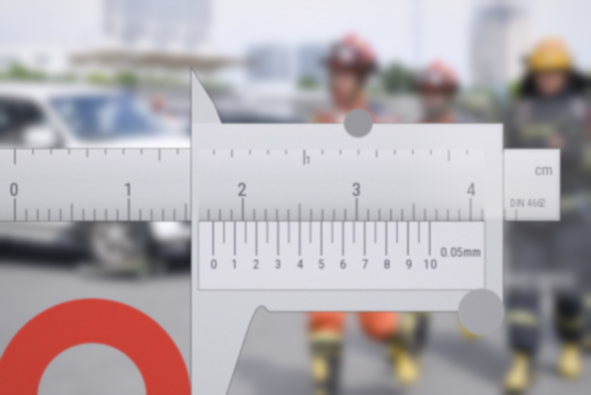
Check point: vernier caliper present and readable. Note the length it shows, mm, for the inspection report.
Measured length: 17.4 mm
